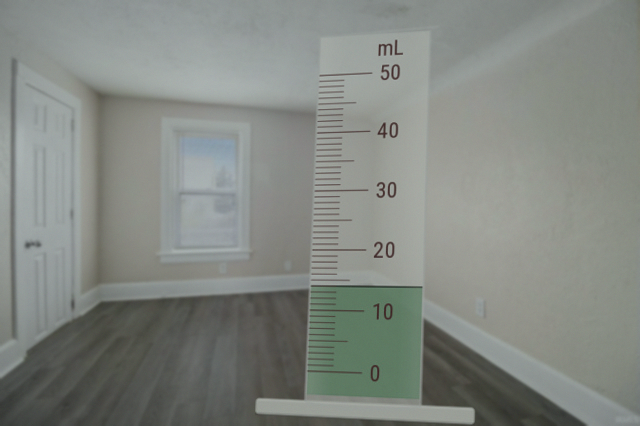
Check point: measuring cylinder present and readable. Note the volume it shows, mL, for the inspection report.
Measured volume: 14 mL
